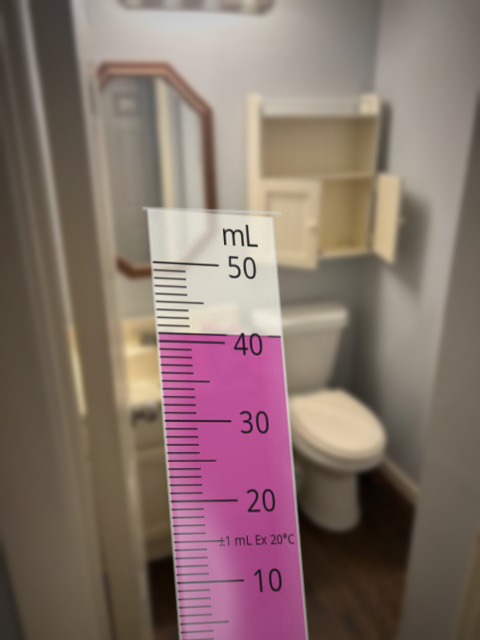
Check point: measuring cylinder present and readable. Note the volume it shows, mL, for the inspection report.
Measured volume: 41 mL
